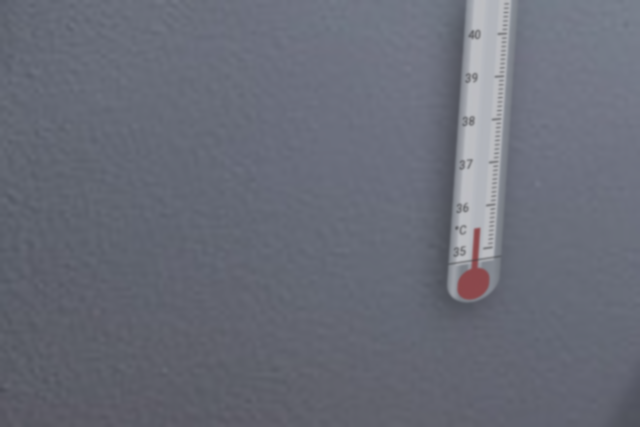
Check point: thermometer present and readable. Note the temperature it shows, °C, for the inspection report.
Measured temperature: 35.5 °C
